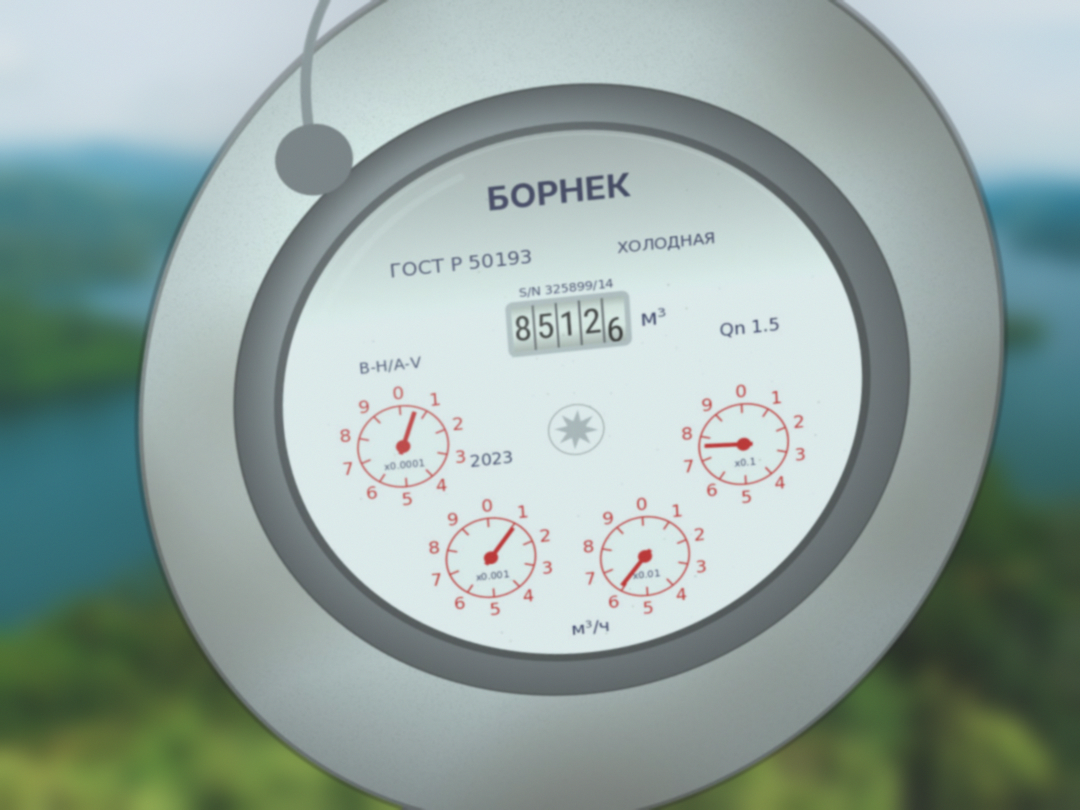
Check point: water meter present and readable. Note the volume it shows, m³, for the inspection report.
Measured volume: 85125.7610 m³
